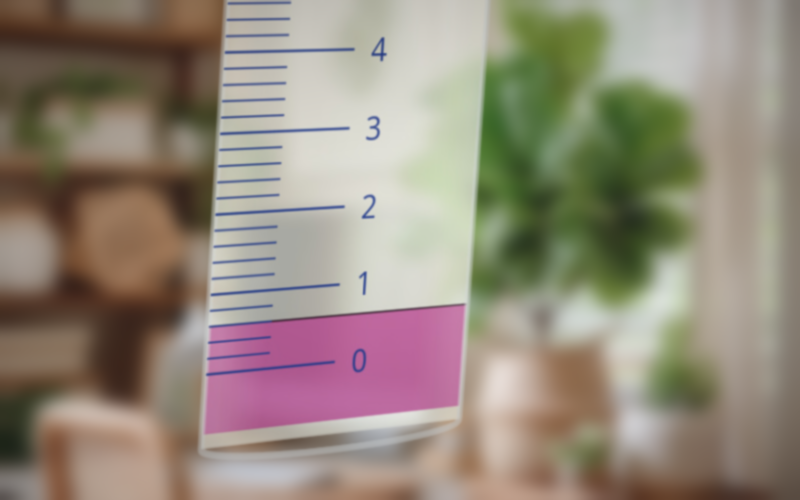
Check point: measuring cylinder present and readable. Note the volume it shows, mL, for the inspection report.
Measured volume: 0.6 mL
